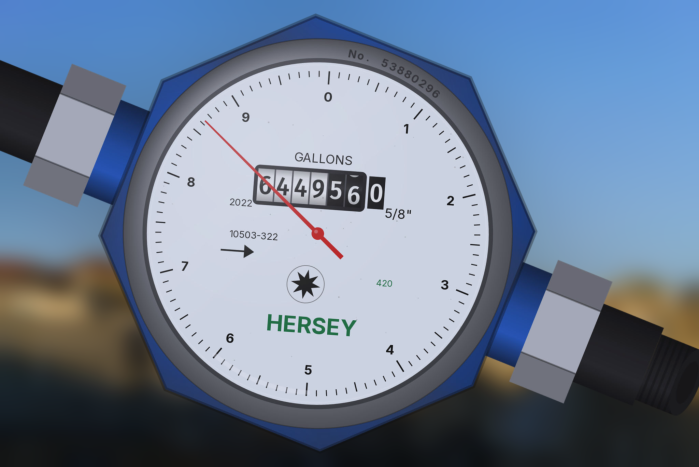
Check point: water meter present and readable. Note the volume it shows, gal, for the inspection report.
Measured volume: 6449558.6 gal
